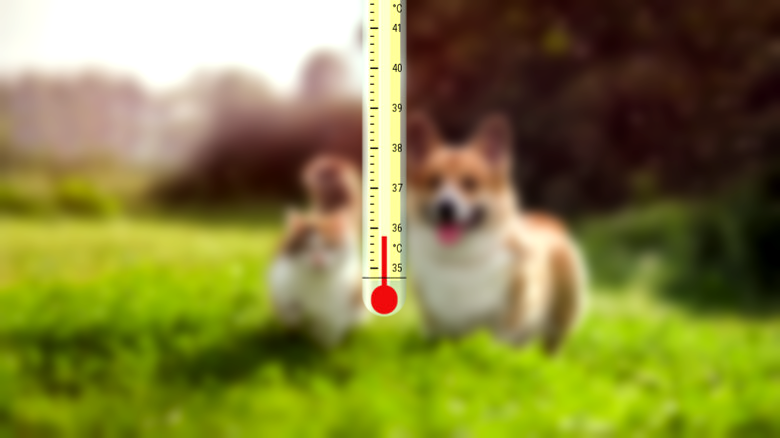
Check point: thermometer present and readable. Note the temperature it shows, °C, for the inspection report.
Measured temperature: 35.8 °C
